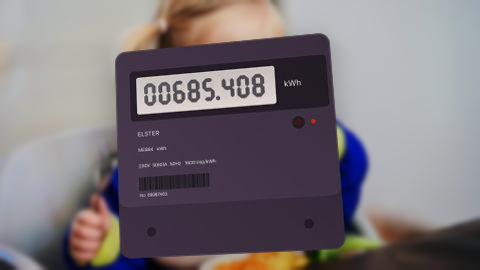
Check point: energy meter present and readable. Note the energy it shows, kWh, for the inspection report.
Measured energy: 685.408 kWh
